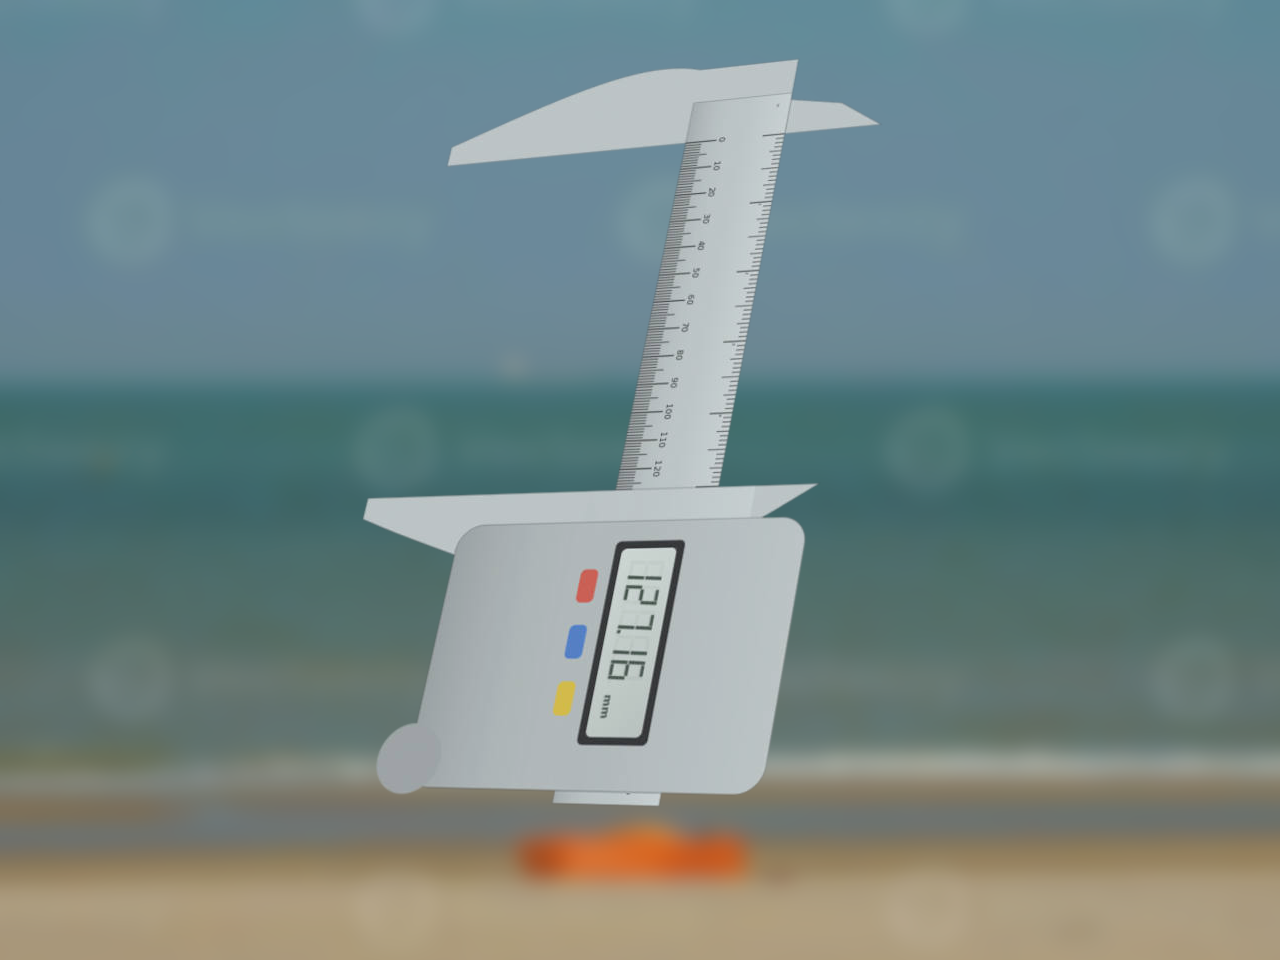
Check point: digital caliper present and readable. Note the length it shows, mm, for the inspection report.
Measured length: 127.16 mm
